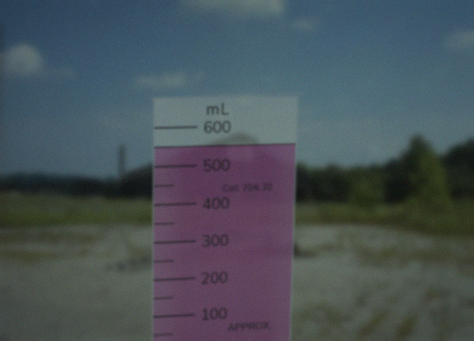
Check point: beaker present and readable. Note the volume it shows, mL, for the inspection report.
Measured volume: 550 mL
